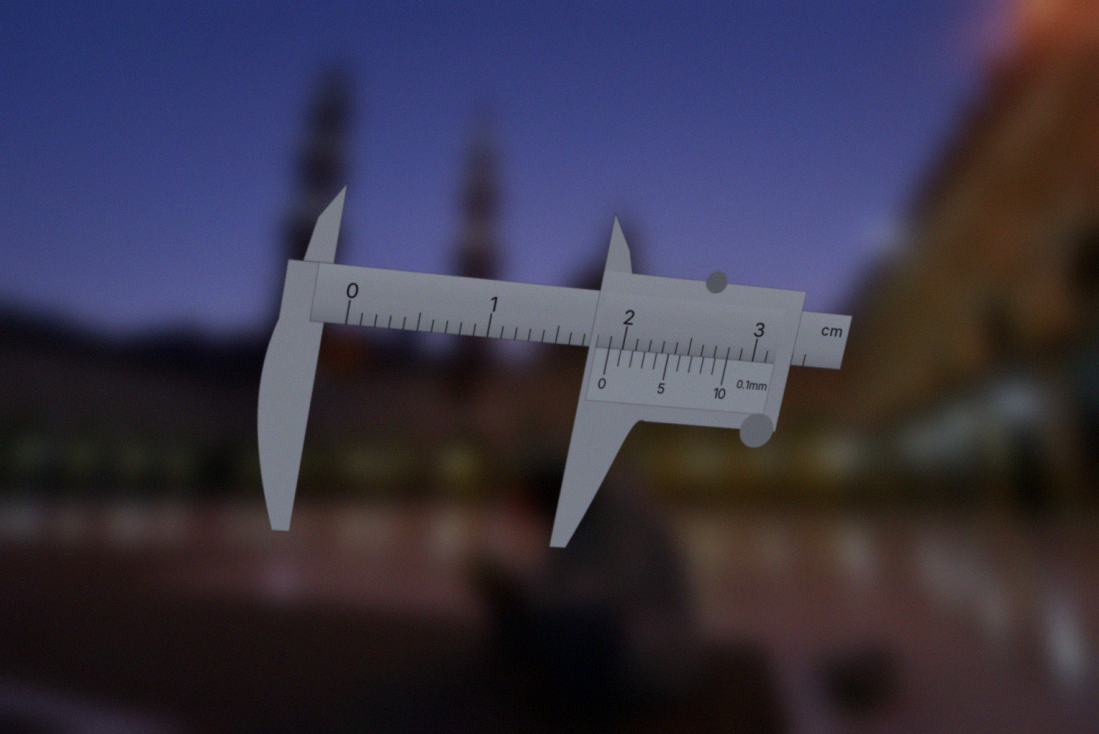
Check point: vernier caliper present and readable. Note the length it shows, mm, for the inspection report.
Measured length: 19.0 mm
